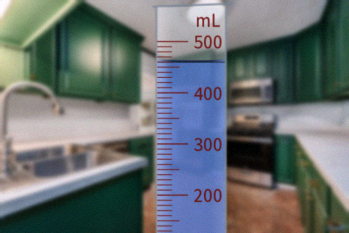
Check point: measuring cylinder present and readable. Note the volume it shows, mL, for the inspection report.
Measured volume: 460 mL
